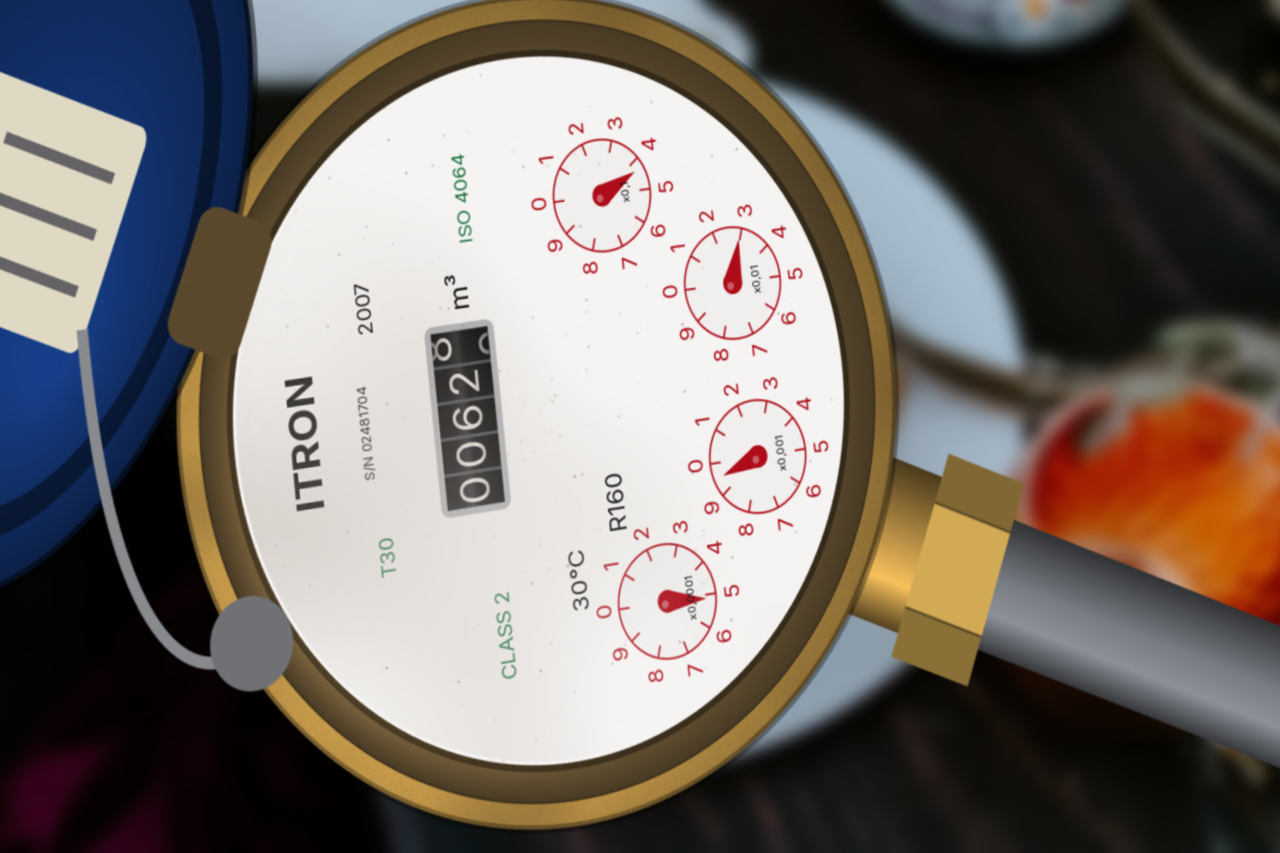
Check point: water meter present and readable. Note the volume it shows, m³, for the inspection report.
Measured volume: 628.4295 m³
